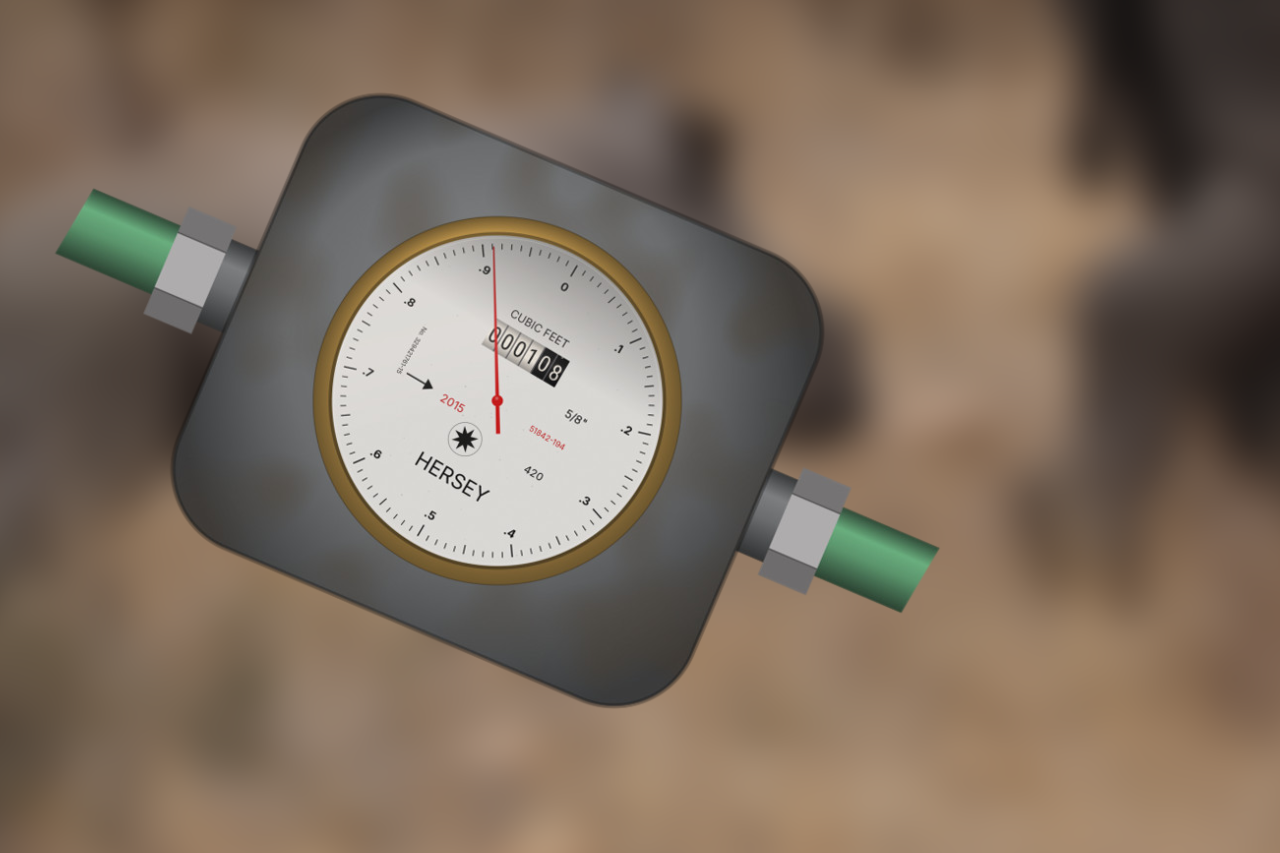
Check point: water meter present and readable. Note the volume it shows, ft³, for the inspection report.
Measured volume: 107.91 ft³
